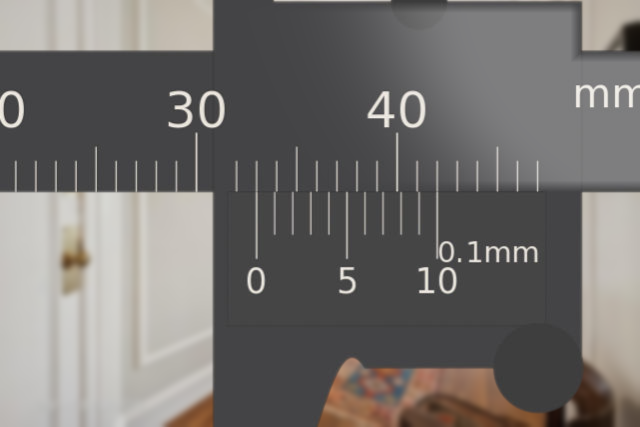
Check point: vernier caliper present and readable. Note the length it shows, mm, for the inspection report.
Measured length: 33.0 mm
